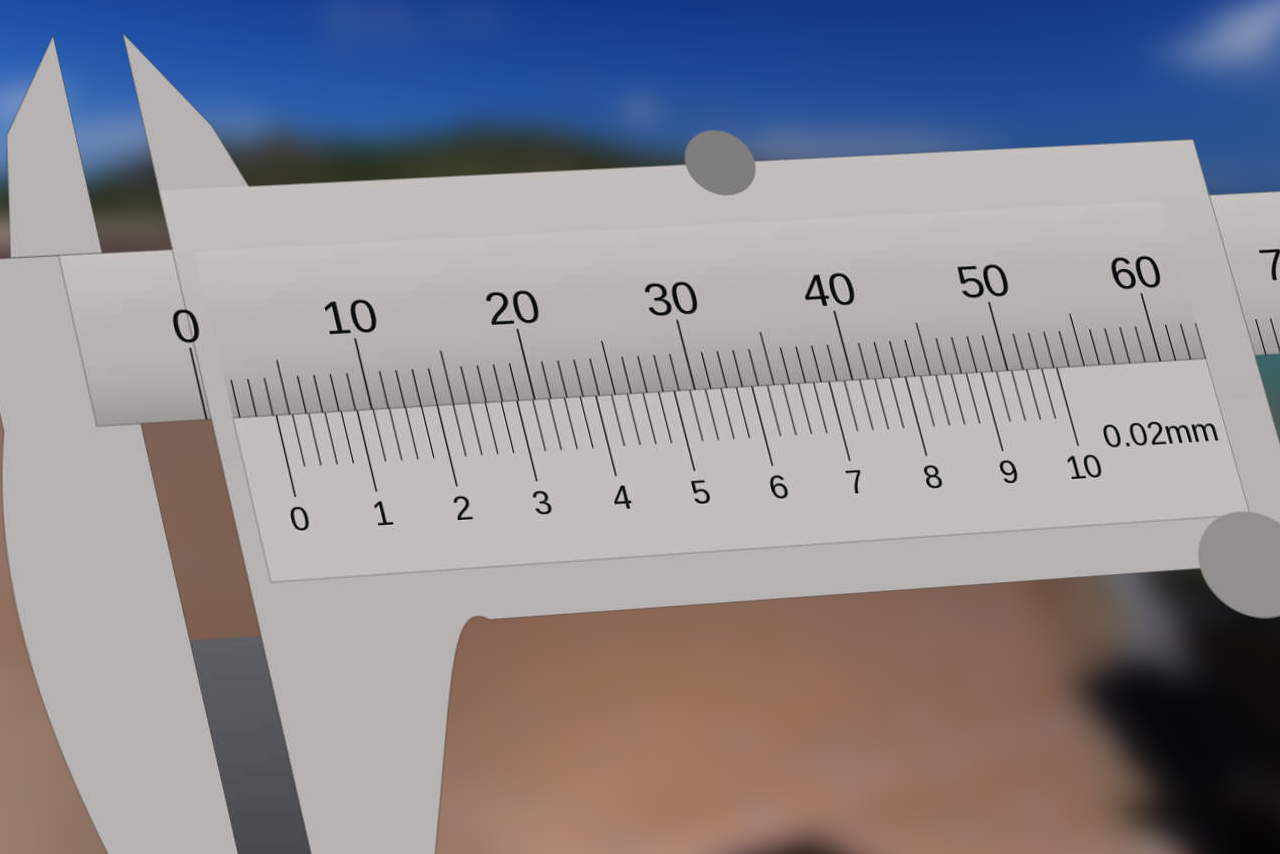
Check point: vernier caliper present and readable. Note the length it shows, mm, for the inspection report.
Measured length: 4.2 mm
